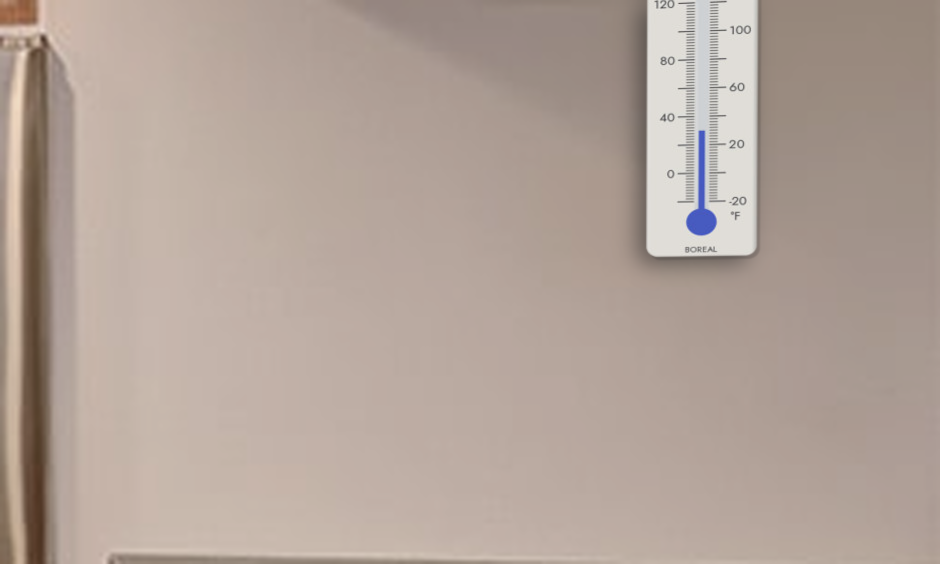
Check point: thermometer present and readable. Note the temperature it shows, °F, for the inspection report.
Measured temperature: 30 °F
